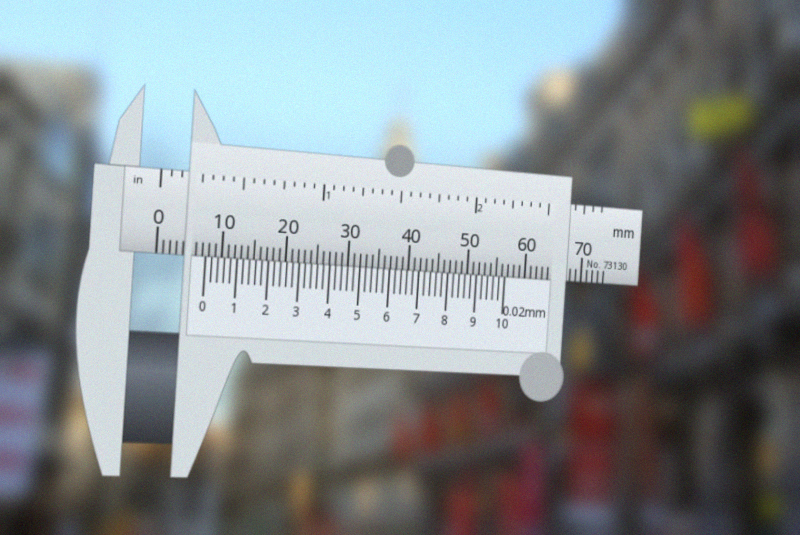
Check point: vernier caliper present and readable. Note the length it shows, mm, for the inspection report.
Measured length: 7.5 mm
